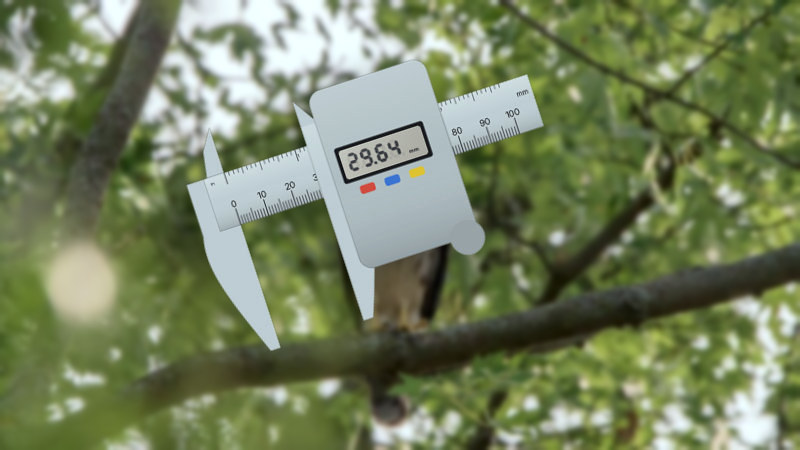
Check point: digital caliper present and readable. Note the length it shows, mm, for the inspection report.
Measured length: 29.64 mm
